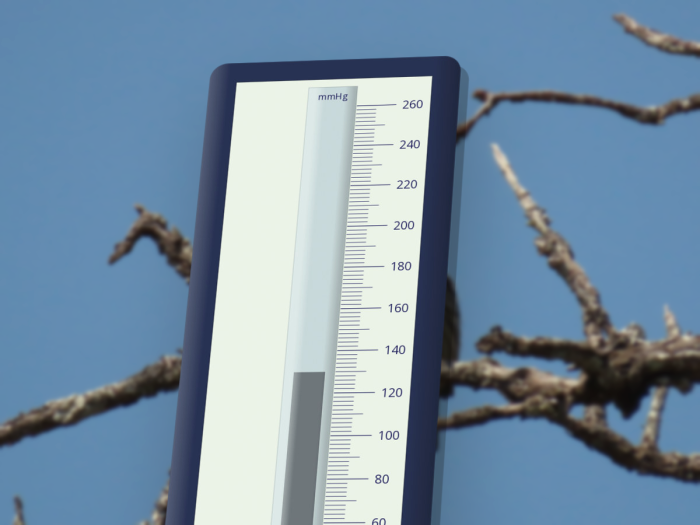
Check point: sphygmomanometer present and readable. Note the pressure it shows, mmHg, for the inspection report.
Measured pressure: 130 mmHg
